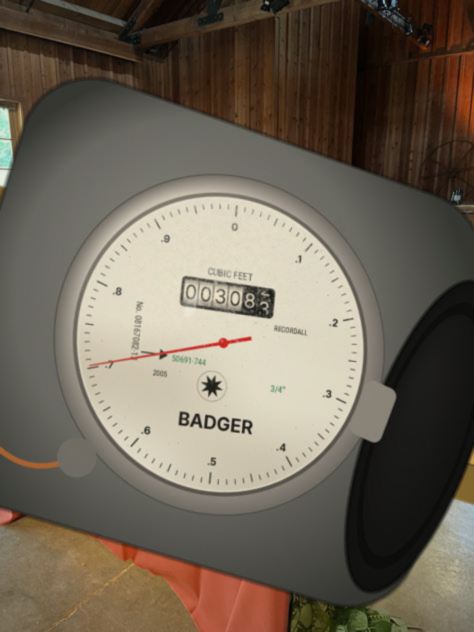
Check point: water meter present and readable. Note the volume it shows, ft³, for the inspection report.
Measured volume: 3082.70 ft³
